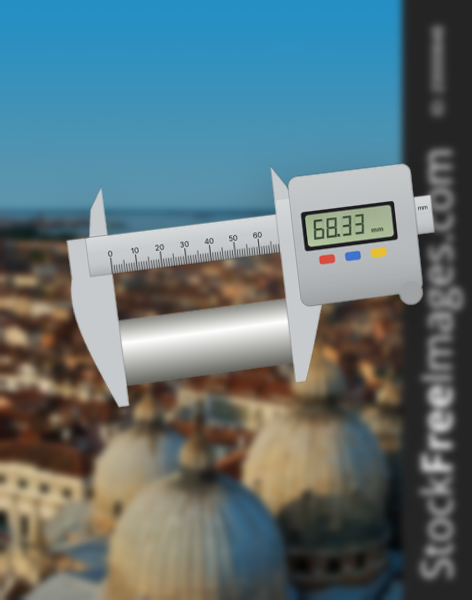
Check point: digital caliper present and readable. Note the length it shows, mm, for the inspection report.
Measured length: 68.33 mm
